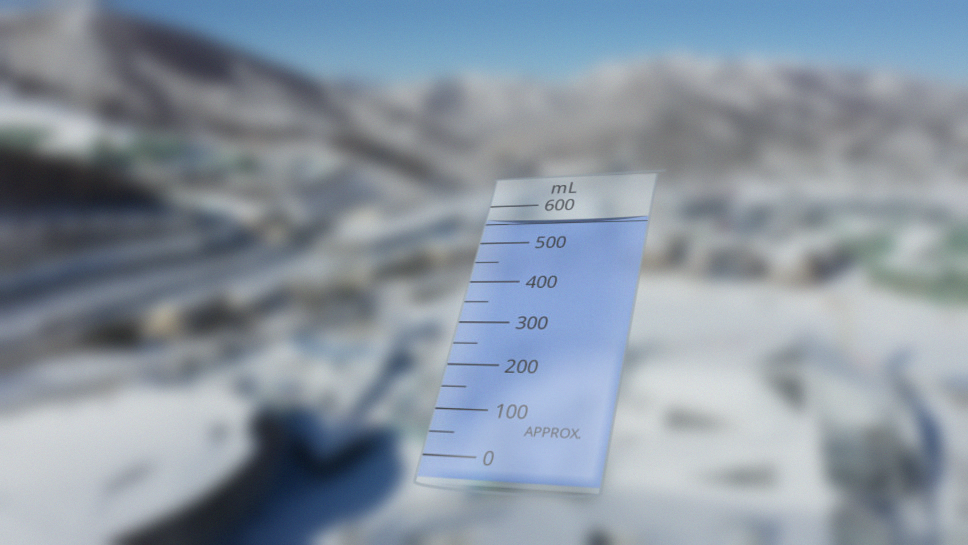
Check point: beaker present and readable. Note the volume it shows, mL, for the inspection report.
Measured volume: 550 mL
